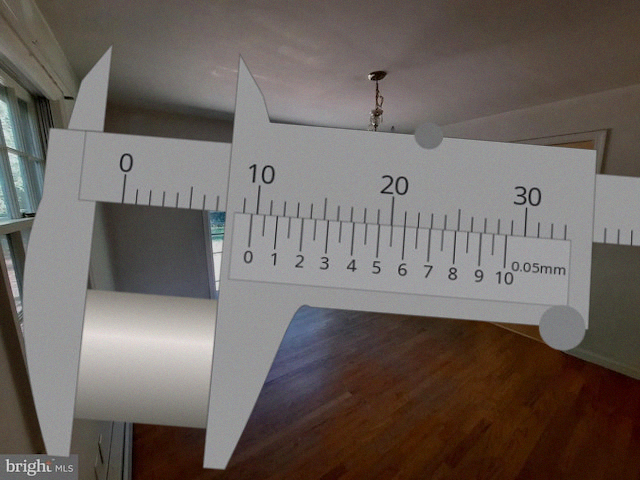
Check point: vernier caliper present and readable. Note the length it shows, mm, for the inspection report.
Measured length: 9.6 mm
